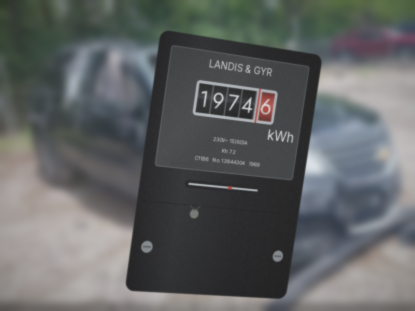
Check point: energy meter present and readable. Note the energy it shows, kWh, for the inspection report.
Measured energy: 1974.6 kWh
